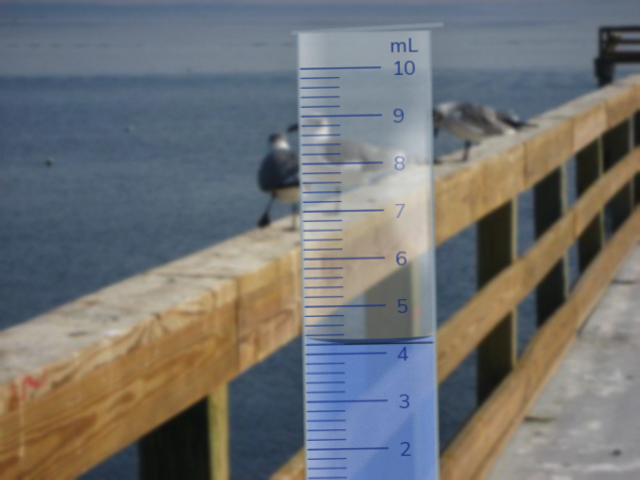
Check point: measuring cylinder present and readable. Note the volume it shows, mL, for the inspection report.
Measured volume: 4.2 mL
